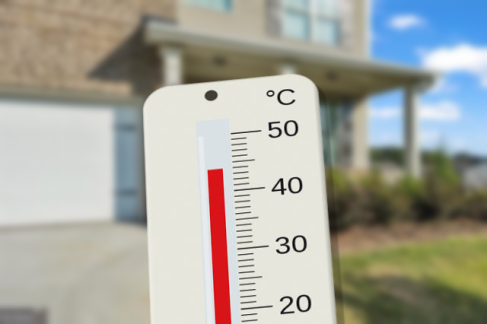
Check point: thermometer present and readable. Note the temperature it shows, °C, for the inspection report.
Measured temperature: 44 °C
